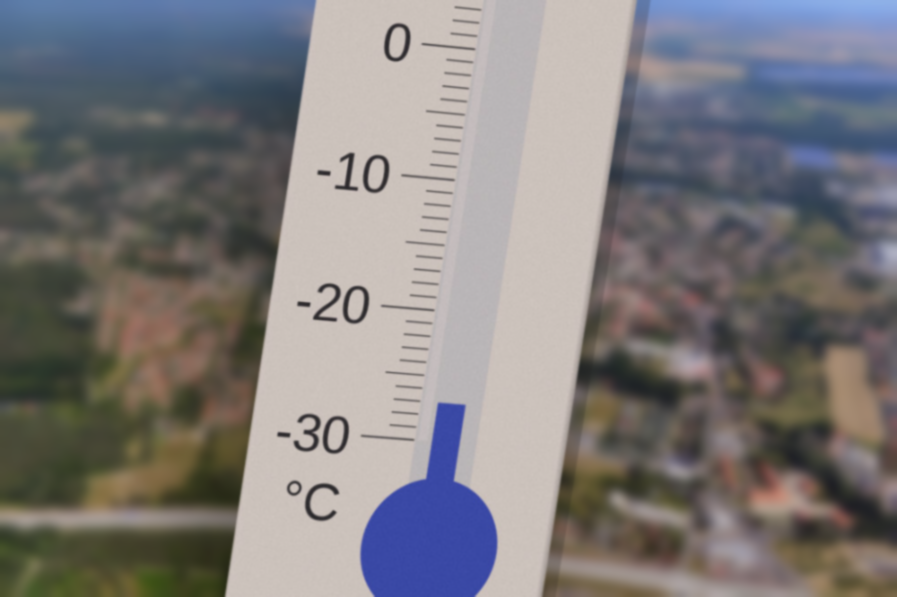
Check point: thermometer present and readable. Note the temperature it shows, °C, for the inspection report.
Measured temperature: -27 °C
